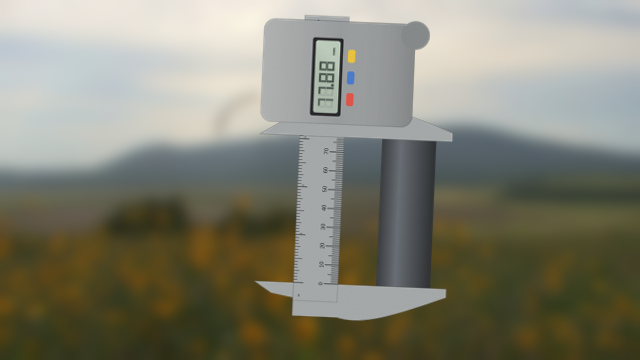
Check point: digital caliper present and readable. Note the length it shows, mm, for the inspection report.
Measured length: 77.88 mm
